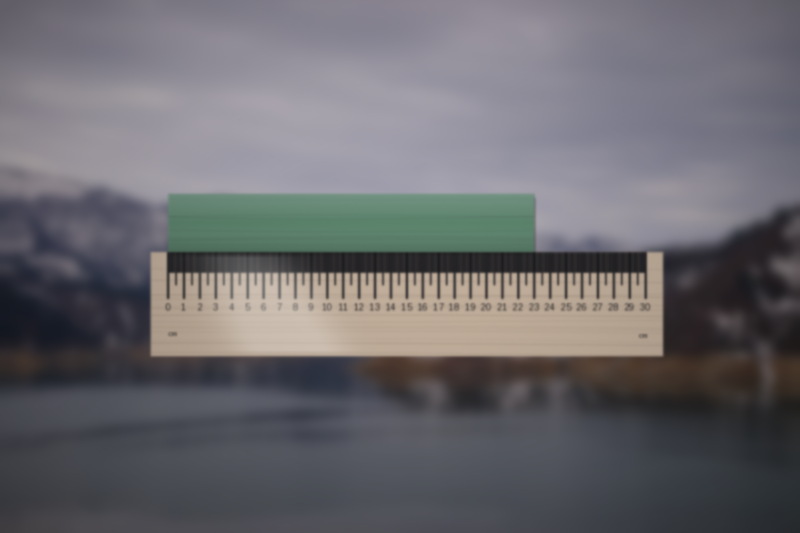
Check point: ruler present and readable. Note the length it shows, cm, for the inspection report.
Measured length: 23 cm
